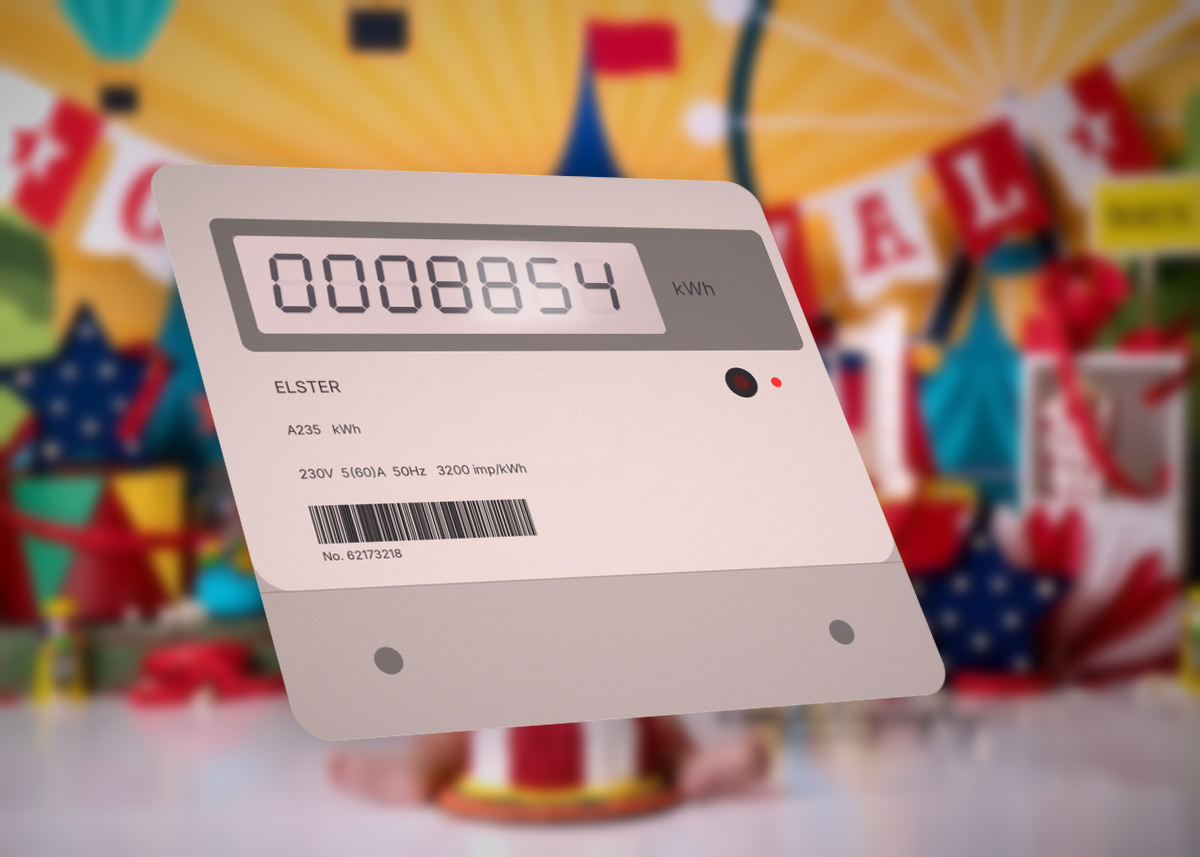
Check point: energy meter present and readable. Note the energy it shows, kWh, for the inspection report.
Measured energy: 8854 kWh
